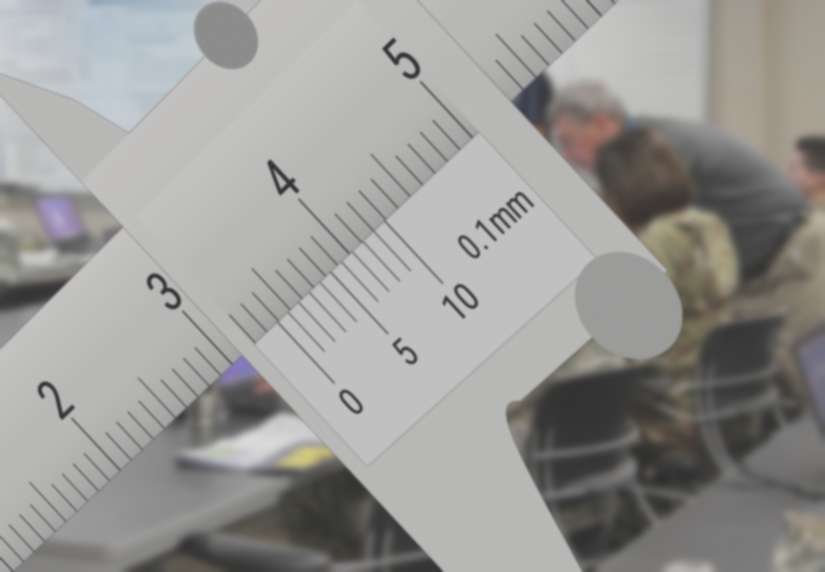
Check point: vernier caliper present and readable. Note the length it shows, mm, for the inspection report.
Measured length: 33.9 mm
